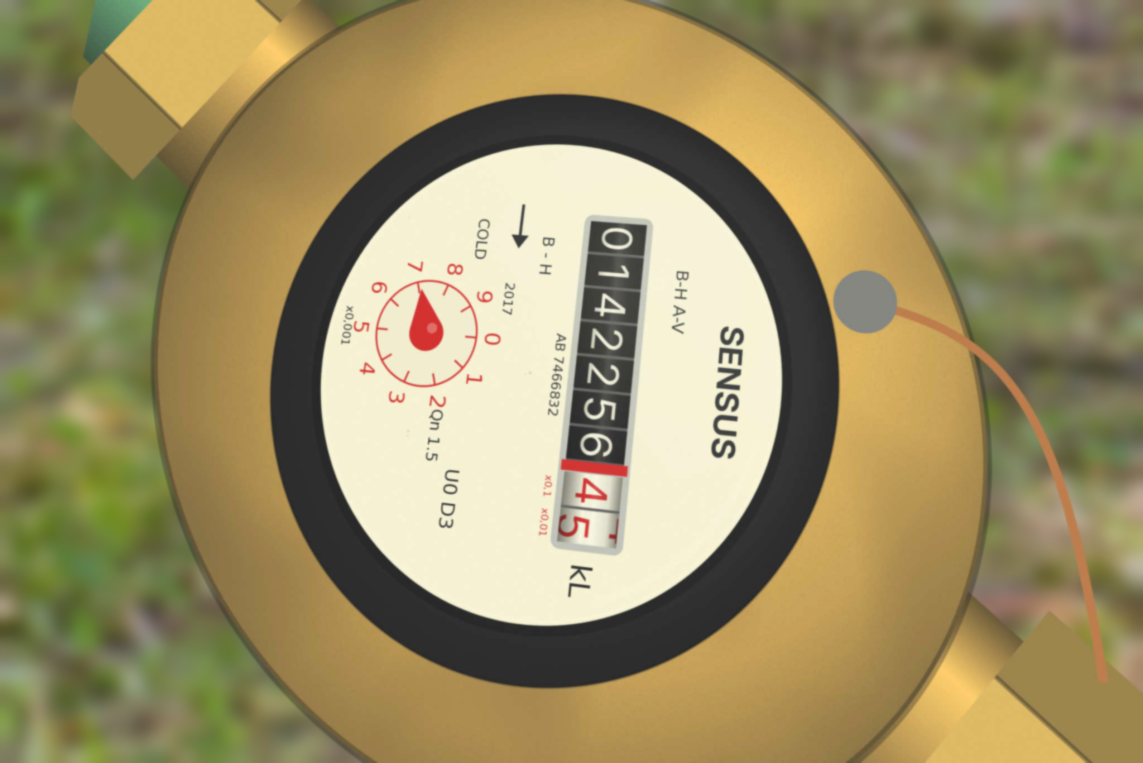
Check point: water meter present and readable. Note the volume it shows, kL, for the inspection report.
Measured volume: 142256.447 kL
